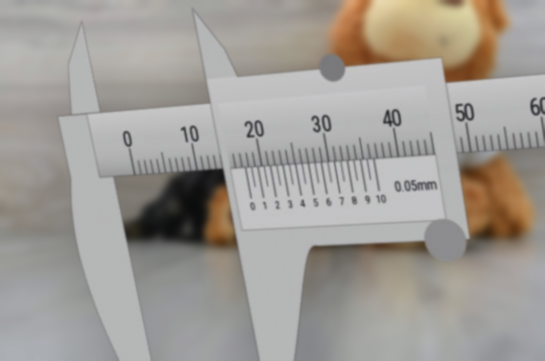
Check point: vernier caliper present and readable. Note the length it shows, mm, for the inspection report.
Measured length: 17.5 mm
